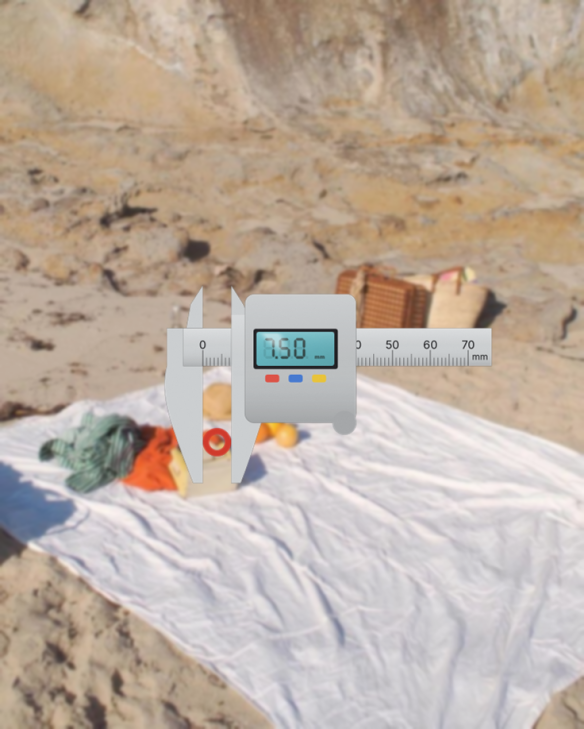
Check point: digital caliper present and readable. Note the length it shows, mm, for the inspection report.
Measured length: 7.50 mm
